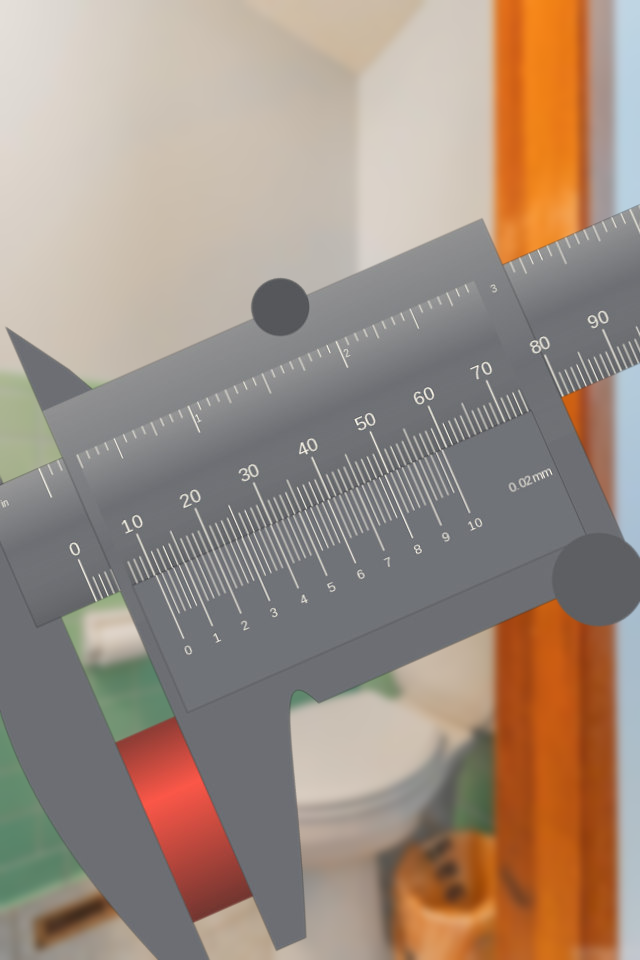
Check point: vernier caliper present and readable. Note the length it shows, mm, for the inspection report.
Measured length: 10.2 mm
